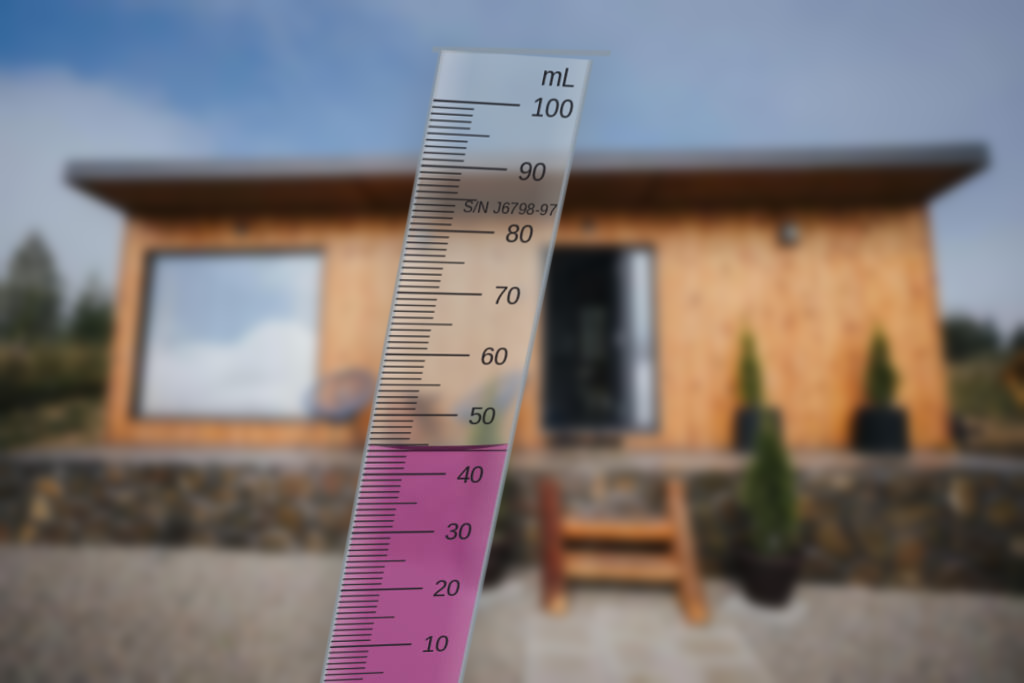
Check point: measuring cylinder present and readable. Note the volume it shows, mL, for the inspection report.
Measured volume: 44 mL
